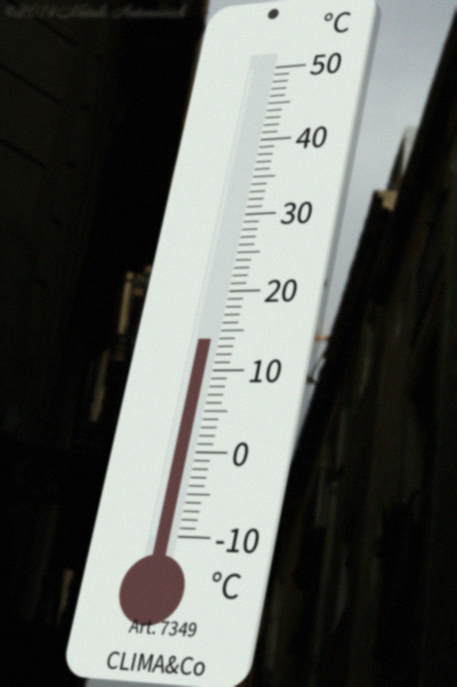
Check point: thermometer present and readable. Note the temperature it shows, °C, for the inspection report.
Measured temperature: 14 °C
